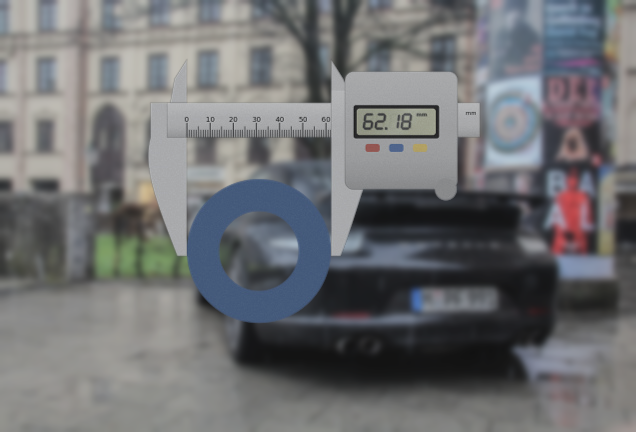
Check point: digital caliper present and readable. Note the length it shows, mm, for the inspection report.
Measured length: 62.18 mm
